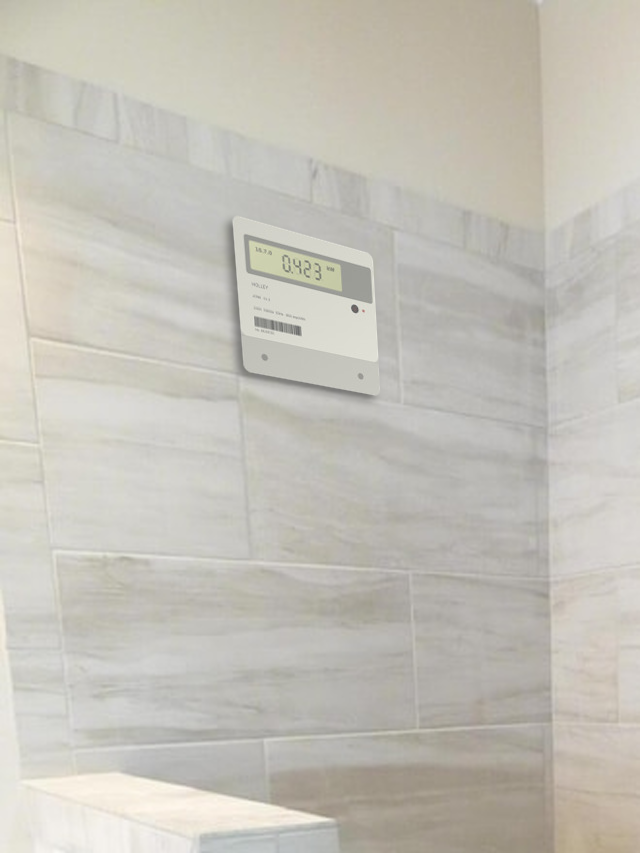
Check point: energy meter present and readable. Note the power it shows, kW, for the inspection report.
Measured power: 0.423 kW
